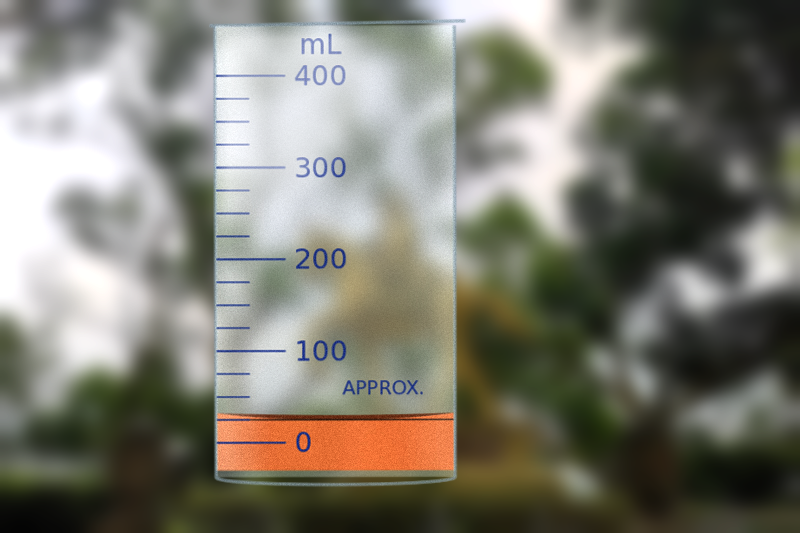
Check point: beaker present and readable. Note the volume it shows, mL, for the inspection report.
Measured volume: 25 mL
